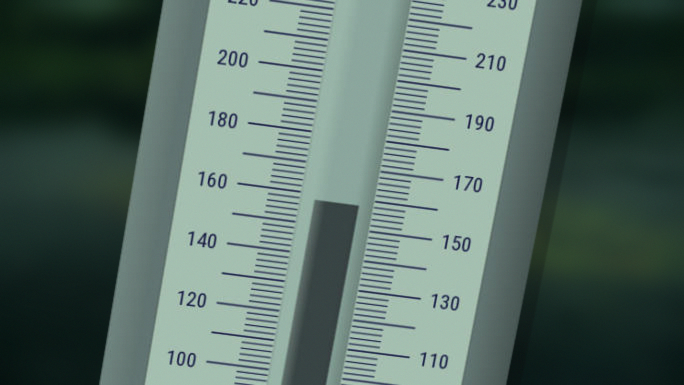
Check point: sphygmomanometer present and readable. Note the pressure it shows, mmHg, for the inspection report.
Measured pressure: 158 mmHg
